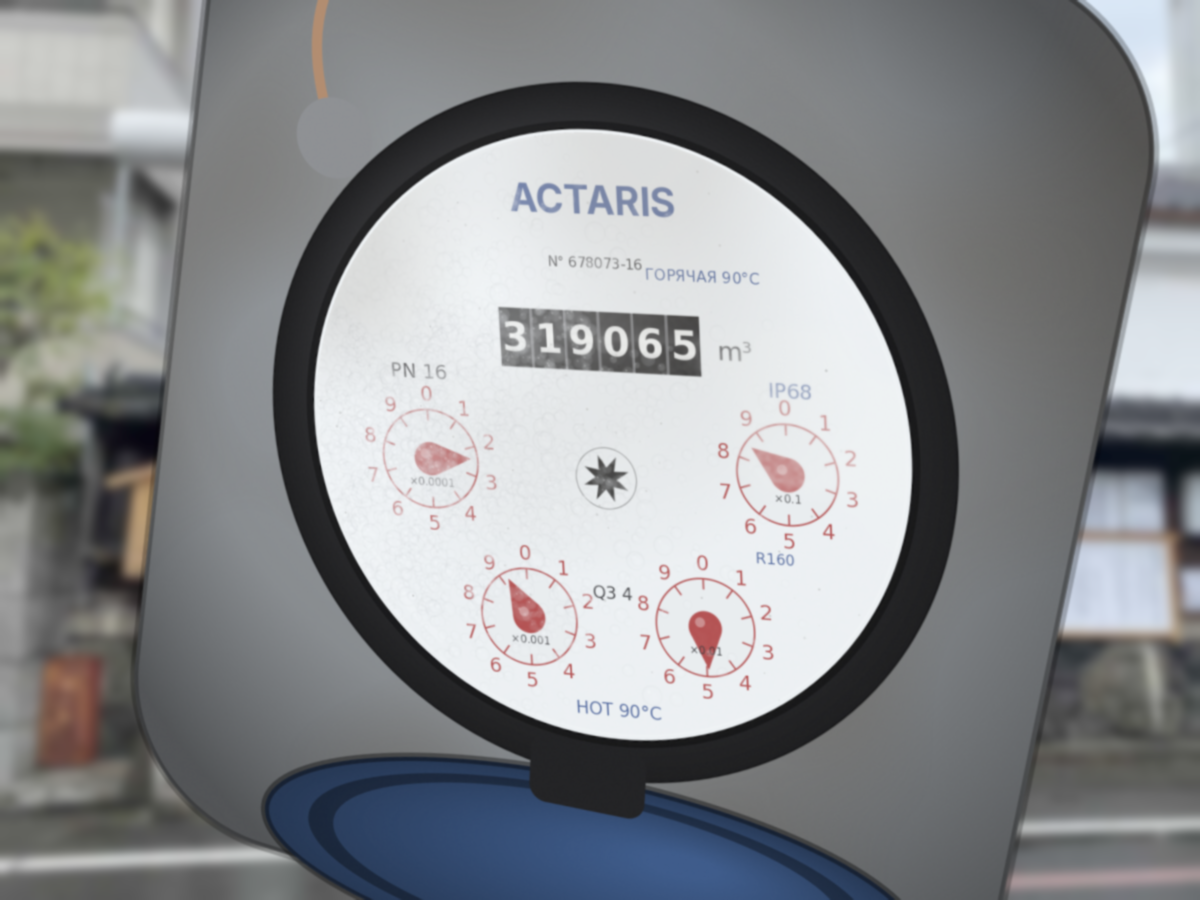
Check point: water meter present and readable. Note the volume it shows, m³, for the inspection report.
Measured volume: 319065.8492 m³
